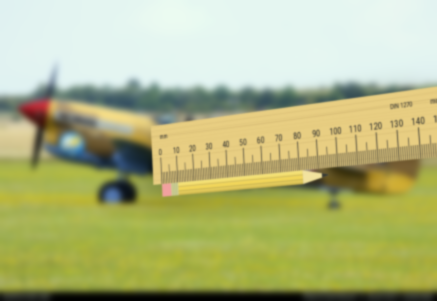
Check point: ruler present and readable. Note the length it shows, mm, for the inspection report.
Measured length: 95 mm
